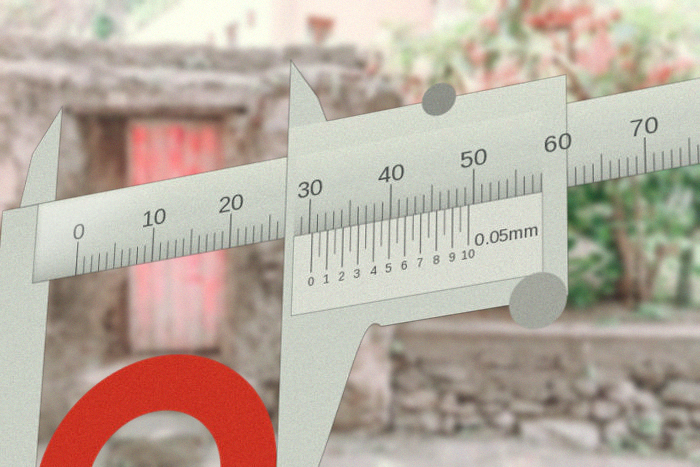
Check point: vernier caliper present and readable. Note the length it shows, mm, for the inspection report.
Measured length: 30.4 mm
